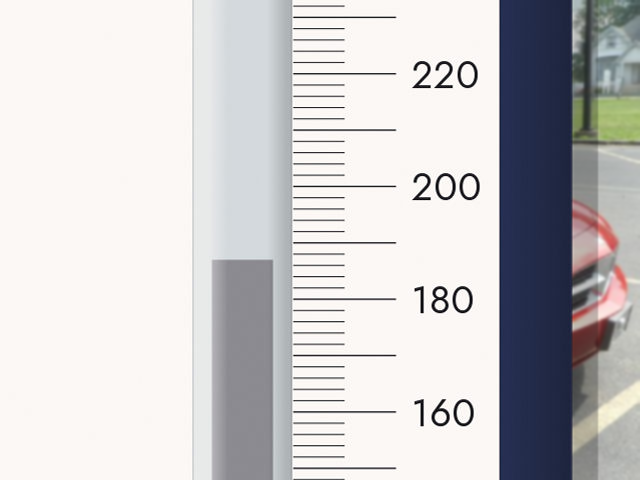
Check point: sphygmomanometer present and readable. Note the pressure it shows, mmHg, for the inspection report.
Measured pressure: 187 mmHg
